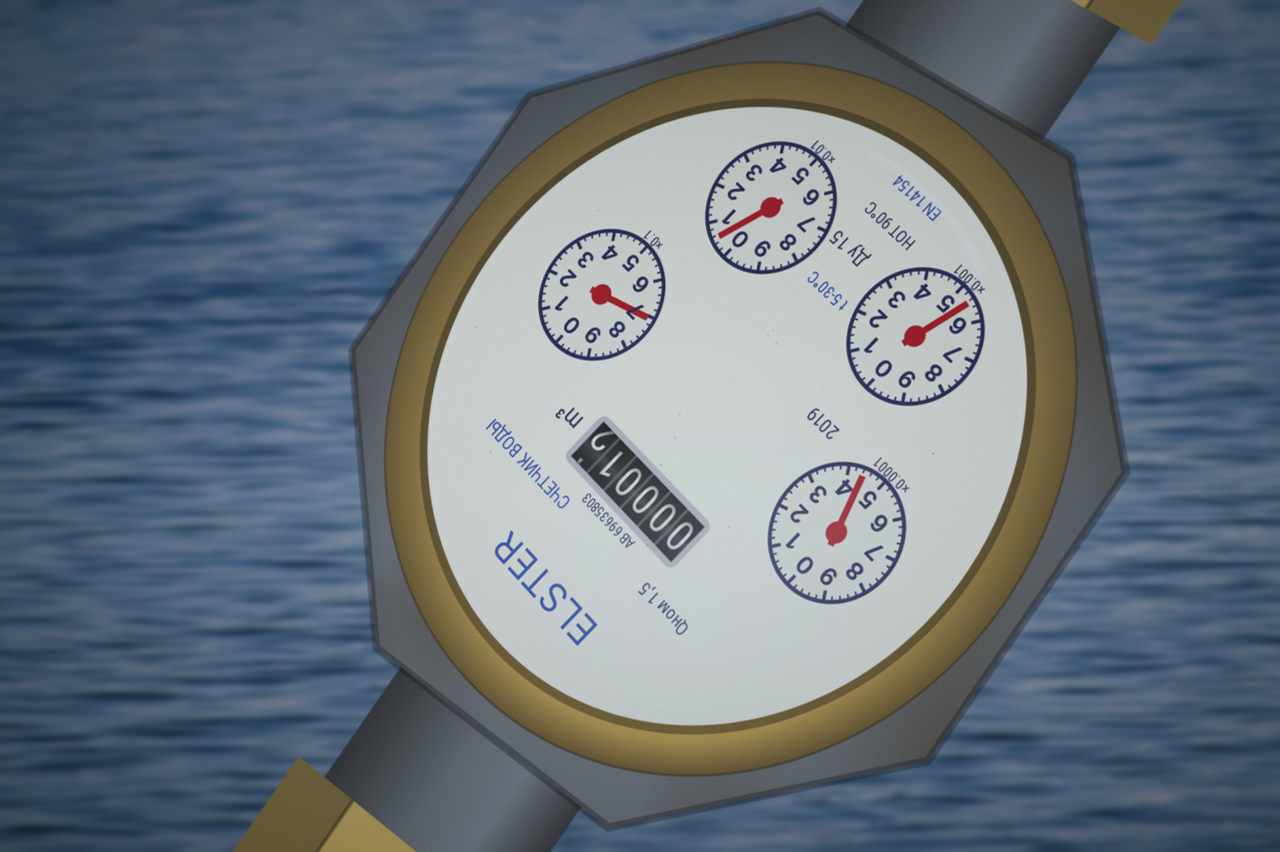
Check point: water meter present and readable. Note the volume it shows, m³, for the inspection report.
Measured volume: 11.7054 m³
